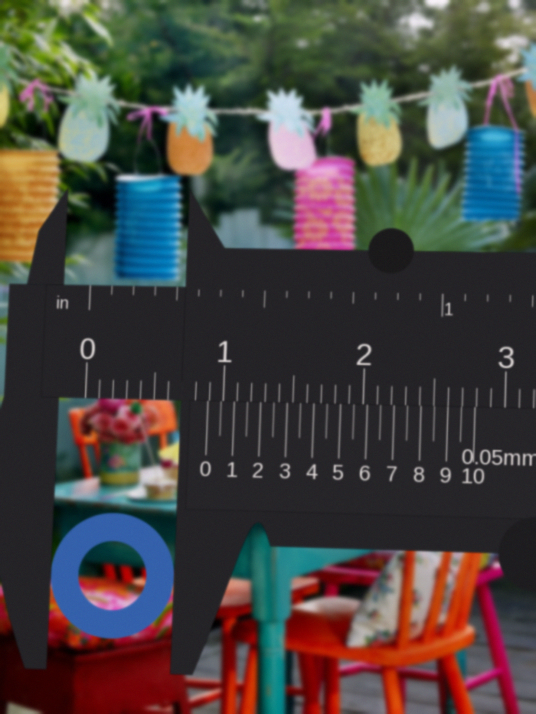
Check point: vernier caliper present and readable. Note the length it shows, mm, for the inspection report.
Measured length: 8.9 mm
